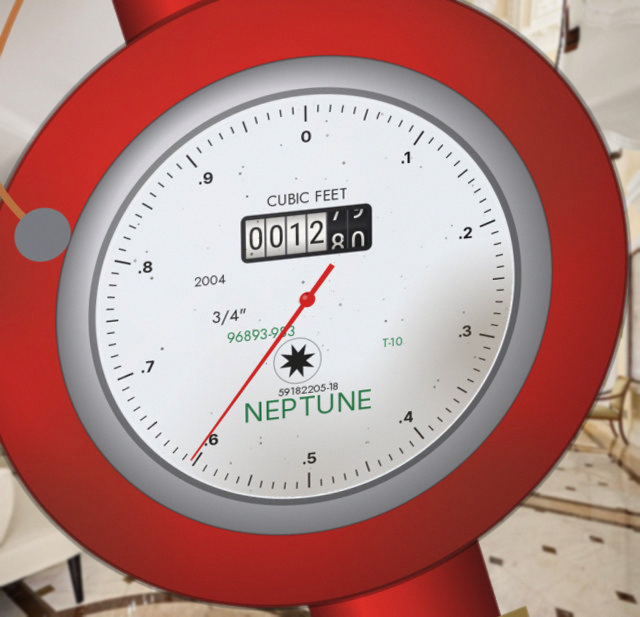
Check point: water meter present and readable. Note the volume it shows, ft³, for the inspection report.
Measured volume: 1279.60 ft³
